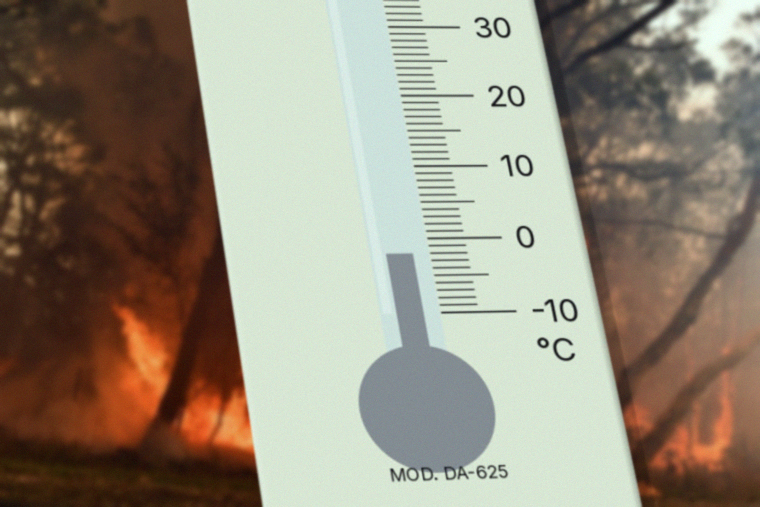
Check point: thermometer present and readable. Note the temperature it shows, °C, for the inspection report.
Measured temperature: -2 °C
